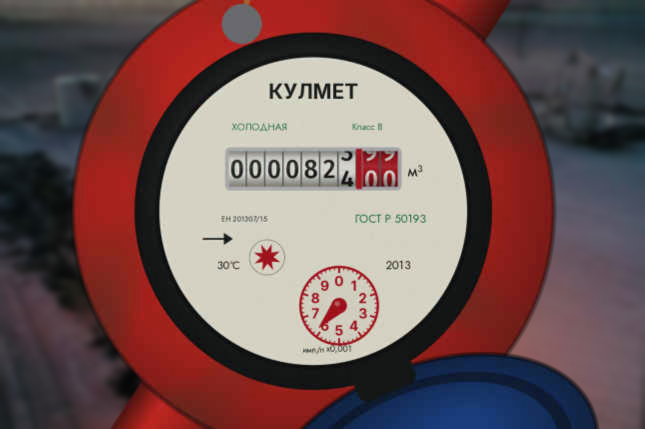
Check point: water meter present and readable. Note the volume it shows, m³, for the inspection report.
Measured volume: 823.996 m³
